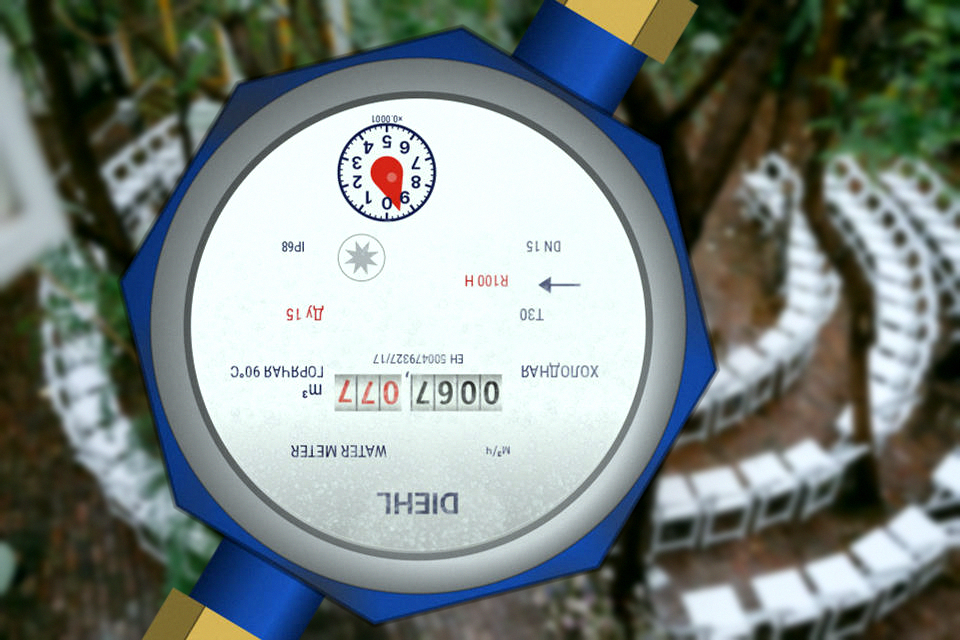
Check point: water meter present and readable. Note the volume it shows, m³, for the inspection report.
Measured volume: 67.0769 m³
